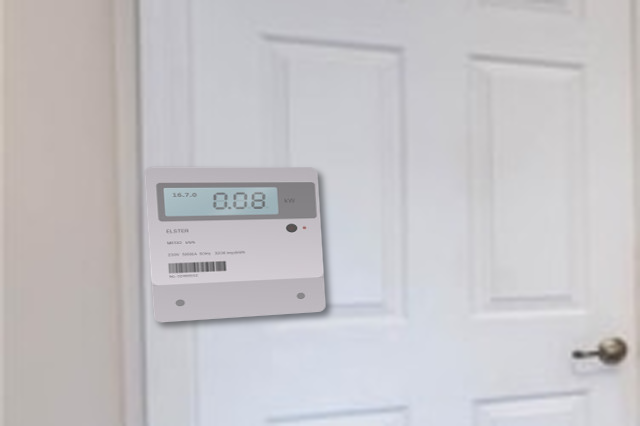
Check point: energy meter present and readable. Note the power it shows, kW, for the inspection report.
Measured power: 0.08 kW
